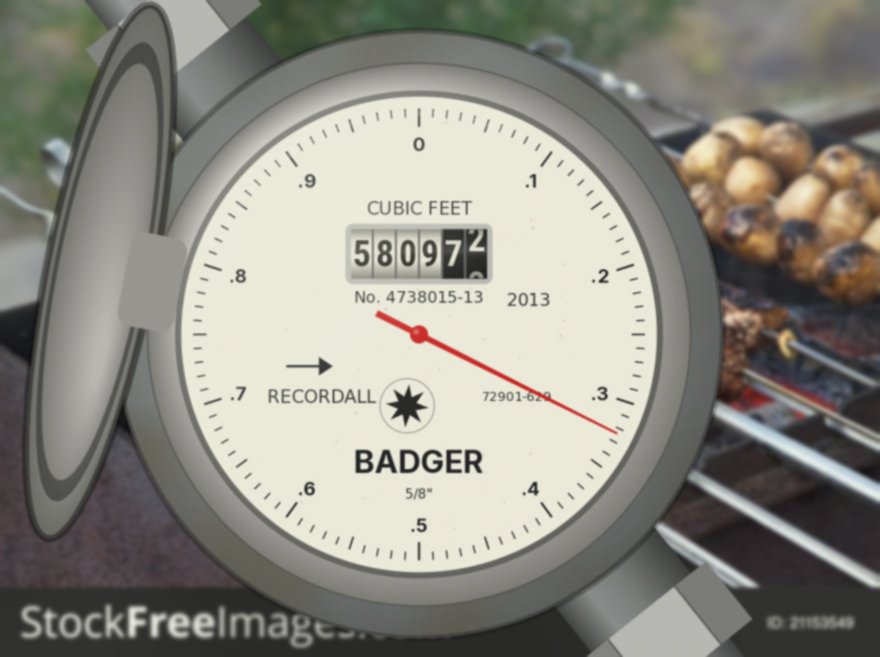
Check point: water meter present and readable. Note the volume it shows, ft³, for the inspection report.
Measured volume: 580972.32 ft³
